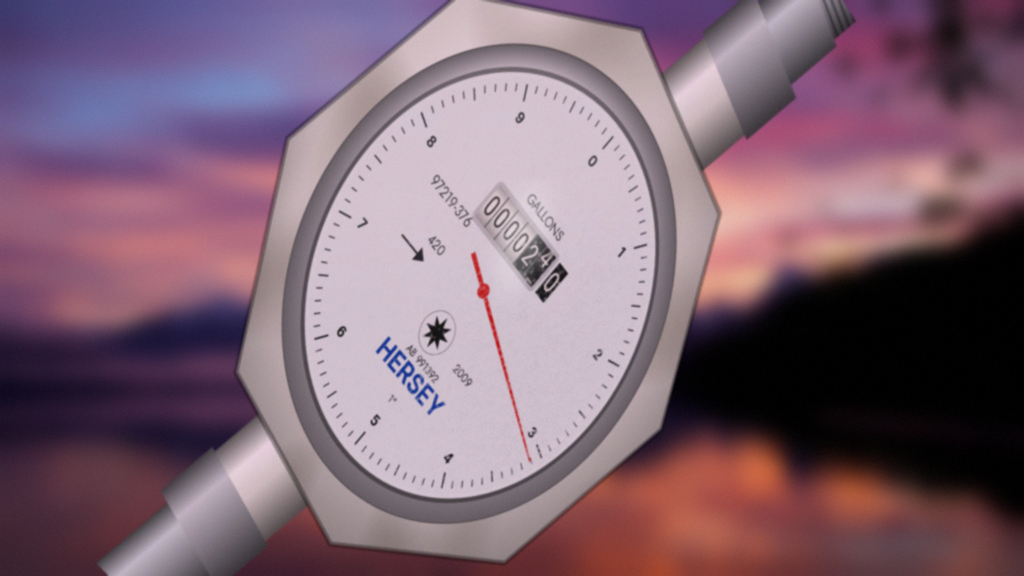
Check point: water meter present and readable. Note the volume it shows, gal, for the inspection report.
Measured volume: 243.1 gal
